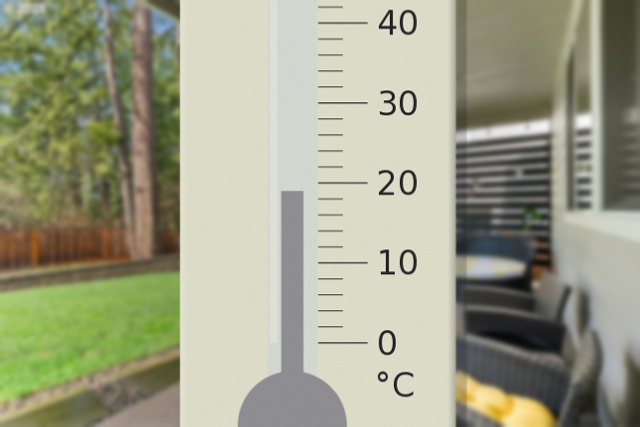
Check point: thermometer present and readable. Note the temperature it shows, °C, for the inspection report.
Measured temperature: 19 °C
